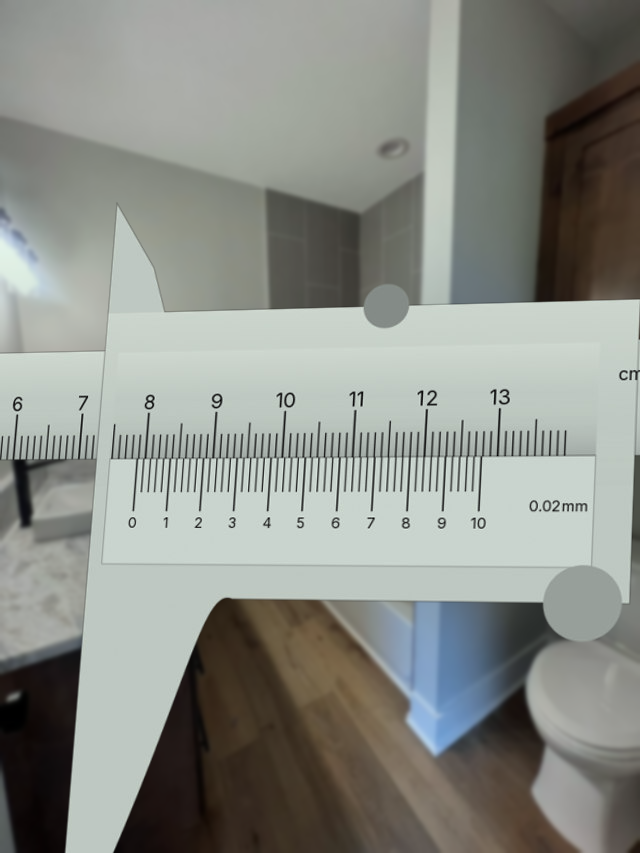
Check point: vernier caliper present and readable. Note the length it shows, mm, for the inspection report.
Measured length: 78.8 mm
